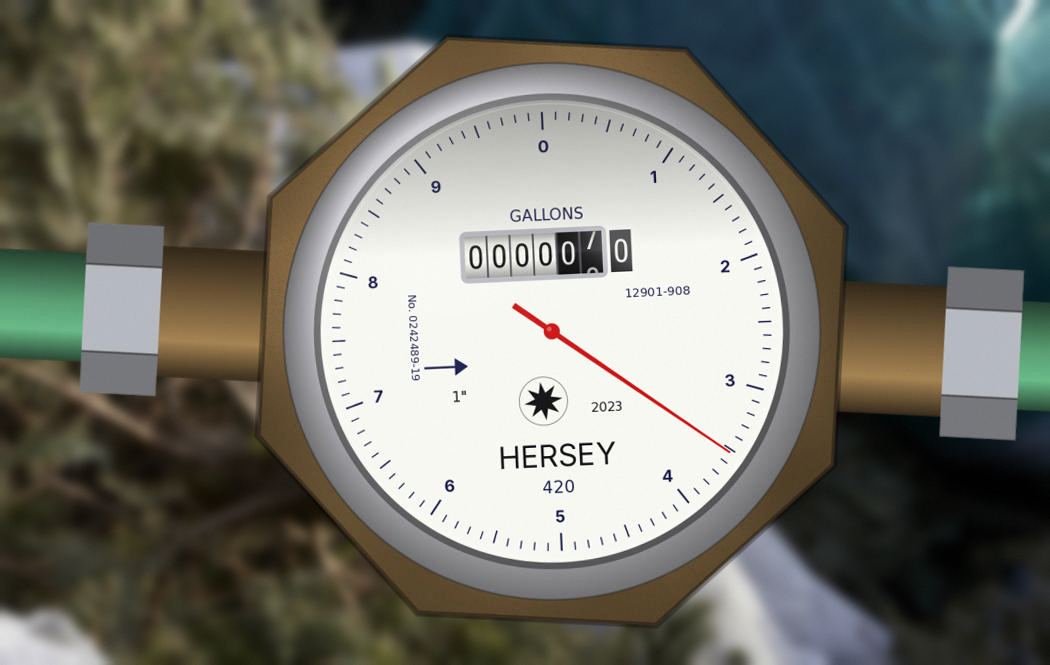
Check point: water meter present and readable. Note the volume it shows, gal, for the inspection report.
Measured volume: 73.5 gal
